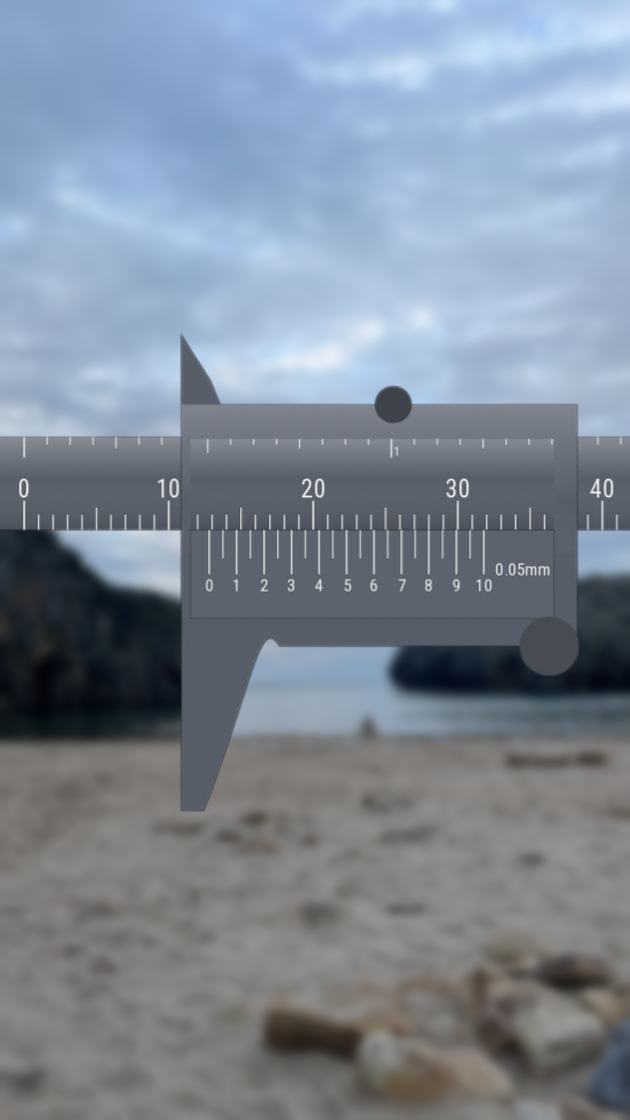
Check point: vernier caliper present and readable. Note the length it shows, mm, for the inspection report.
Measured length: 12.8 mm
